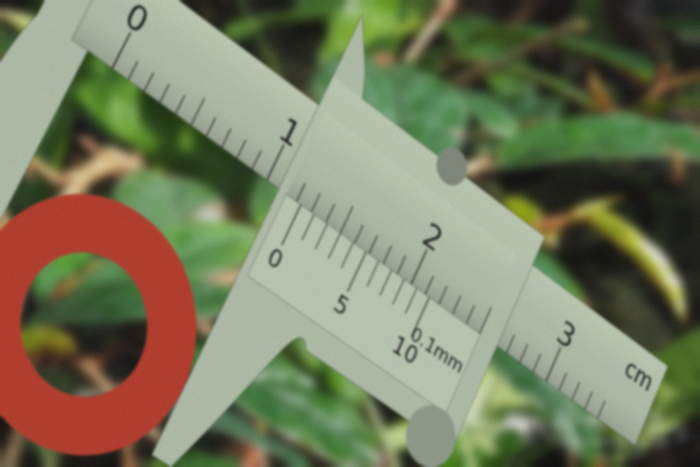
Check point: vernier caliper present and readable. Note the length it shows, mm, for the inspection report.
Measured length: 12.3 mm
